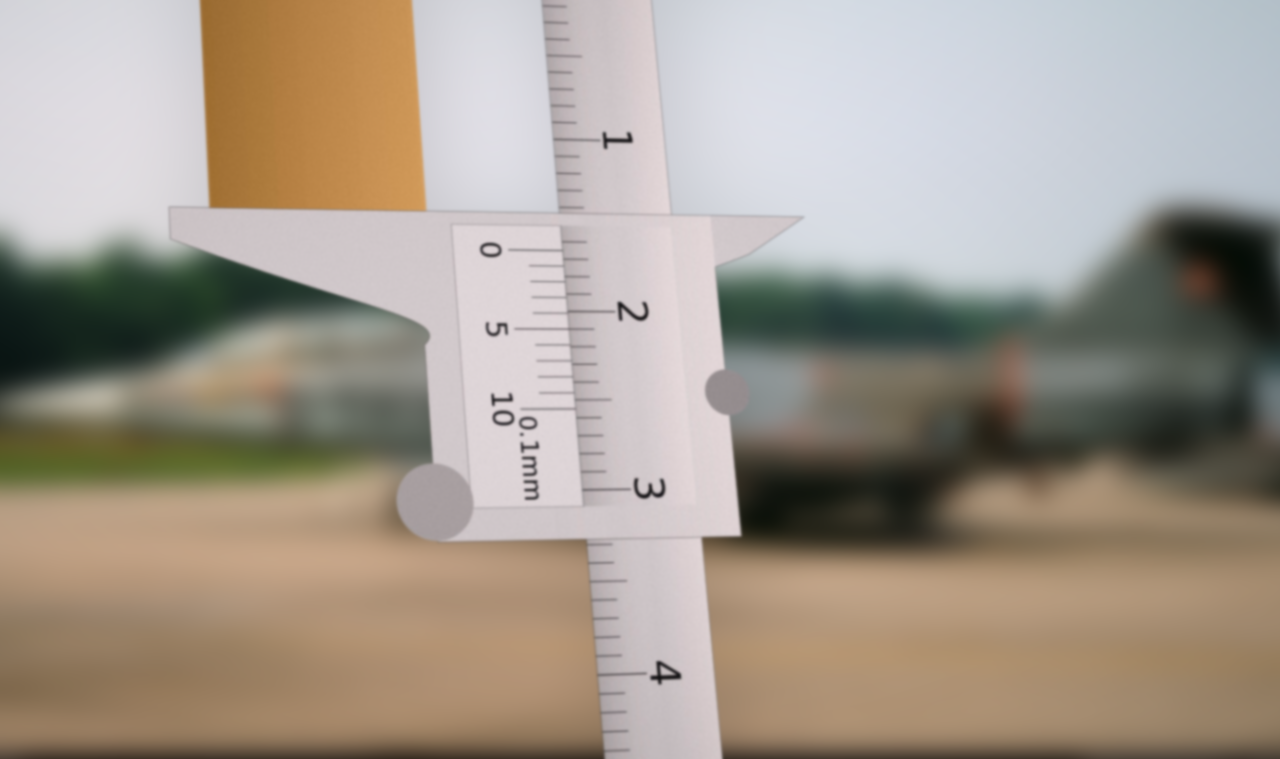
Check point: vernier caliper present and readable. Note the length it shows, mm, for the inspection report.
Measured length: 16.5 mm
